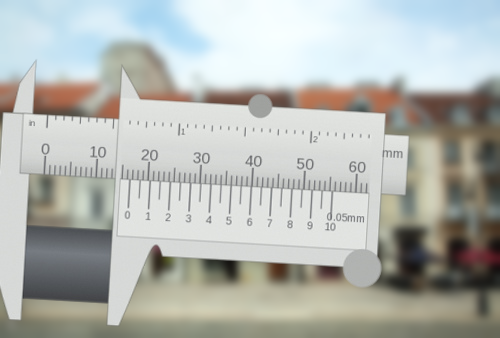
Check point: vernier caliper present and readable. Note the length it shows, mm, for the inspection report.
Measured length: 16.5 mm
